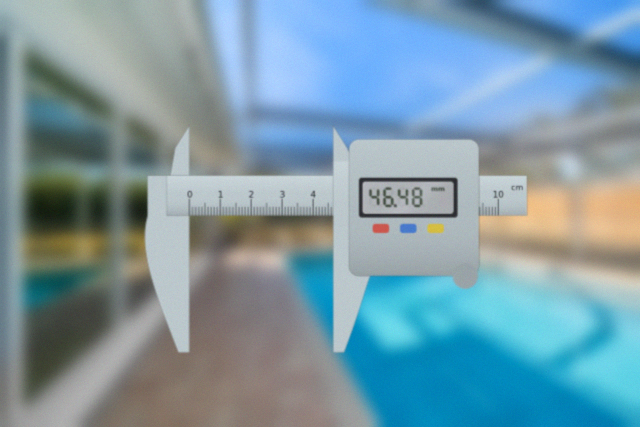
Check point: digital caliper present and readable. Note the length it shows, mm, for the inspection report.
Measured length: 46.48 mm
